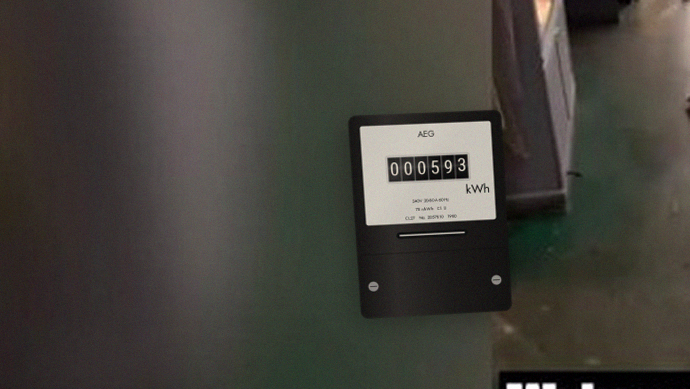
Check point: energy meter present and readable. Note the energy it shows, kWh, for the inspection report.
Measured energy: 593 kWh
